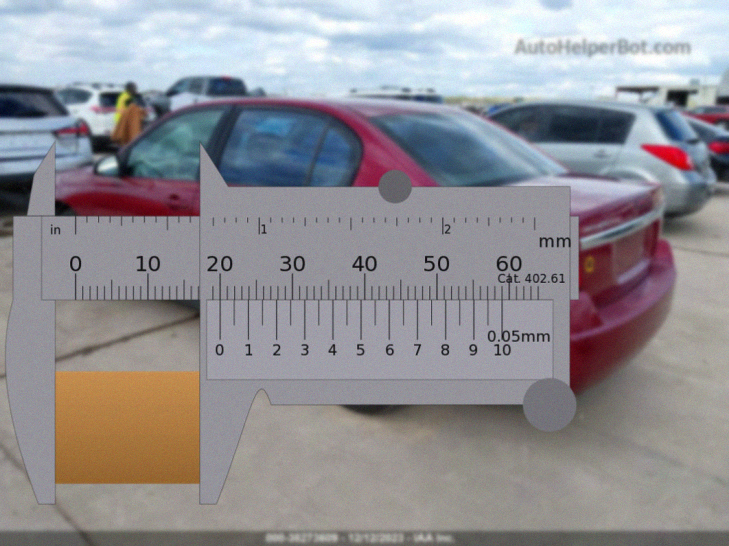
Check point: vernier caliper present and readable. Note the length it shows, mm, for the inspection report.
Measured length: 20.0 mm
